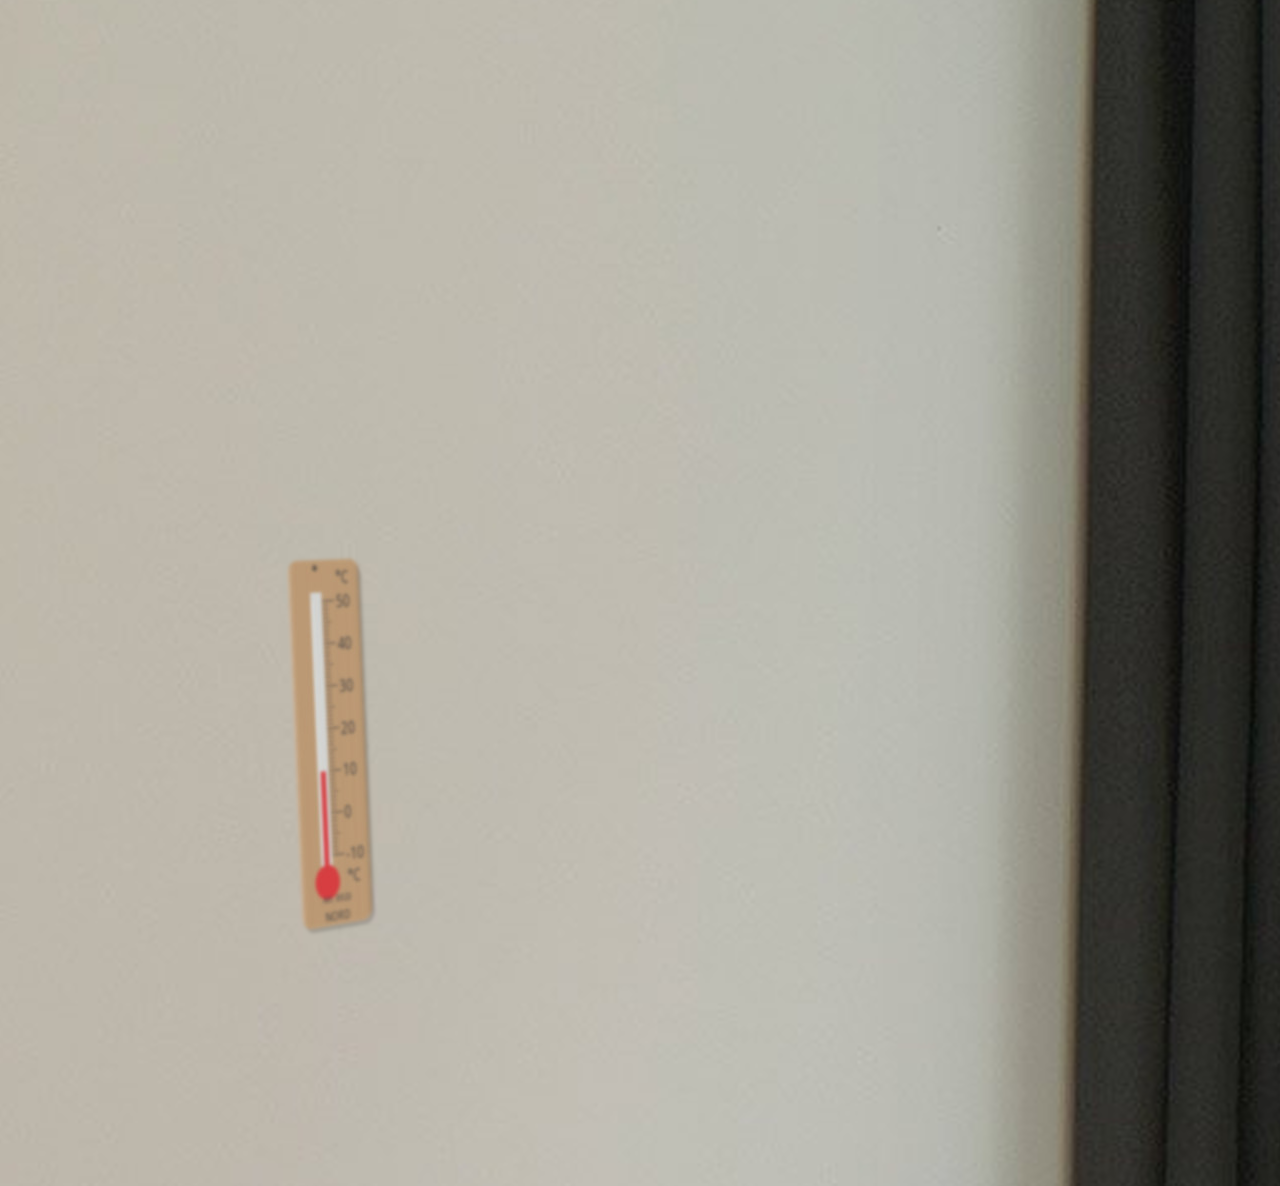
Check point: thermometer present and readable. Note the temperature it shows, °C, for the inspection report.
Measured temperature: 10 °C
